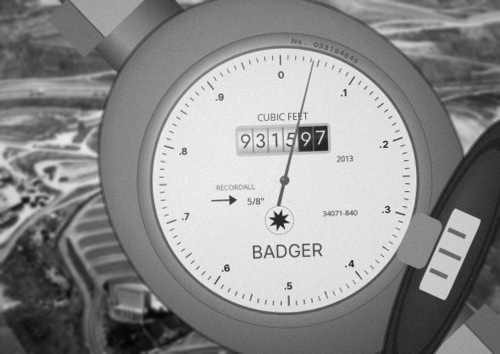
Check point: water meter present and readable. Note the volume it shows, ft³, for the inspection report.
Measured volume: 931597.04 ft³
